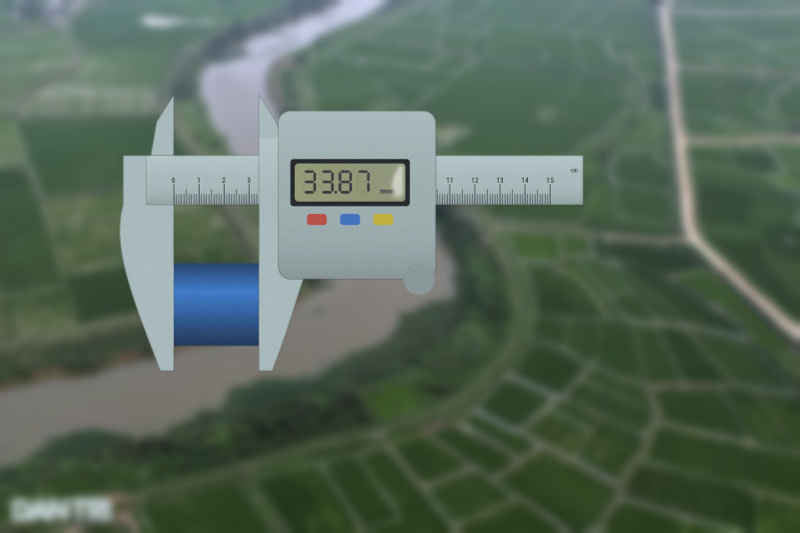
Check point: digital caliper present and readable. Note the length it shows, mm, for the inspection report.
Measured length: 33.87 mm
